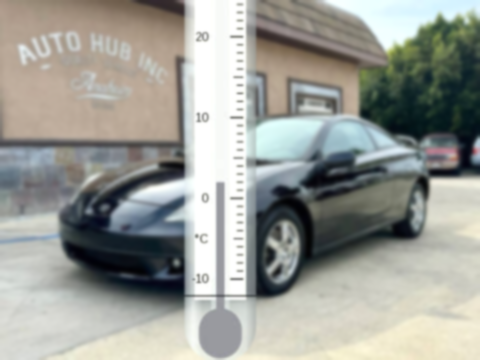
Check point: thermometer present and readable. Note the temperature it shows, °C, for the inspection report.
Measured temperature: 2 °C
